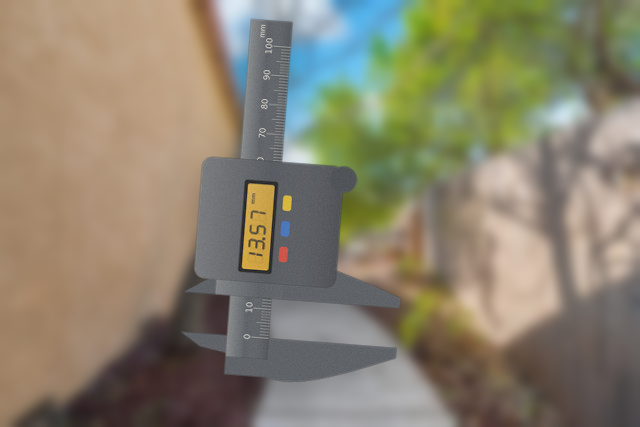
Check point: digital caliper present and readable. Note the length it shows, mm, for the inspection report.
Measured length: 13.57 mm
